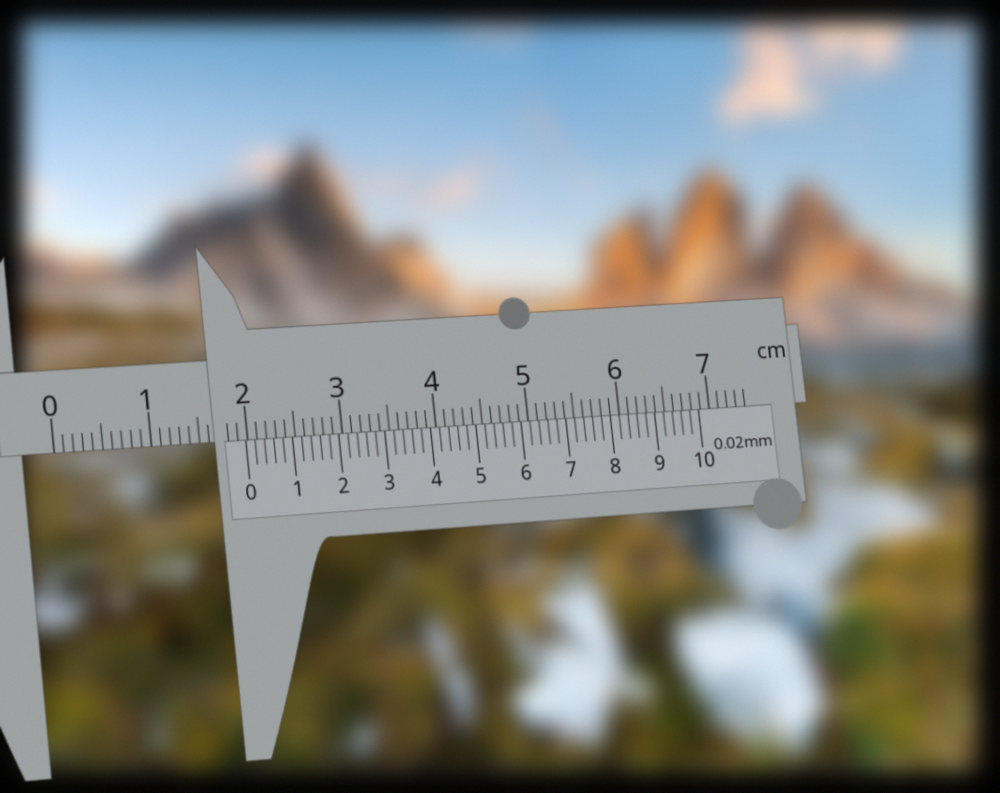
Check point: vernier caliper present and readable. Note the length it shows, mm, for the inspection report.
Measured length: 19.8 mm
